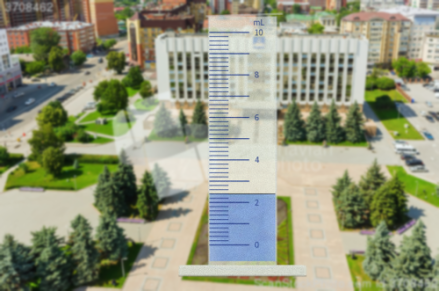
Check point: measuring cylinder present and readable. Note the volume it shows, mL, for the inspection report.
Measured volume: 2.4 mL
